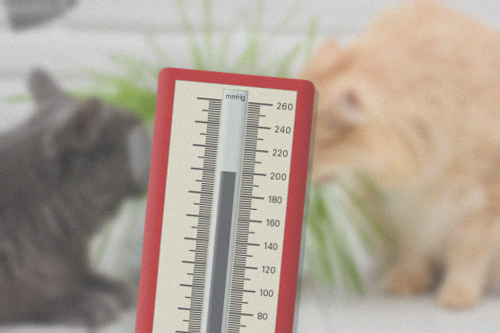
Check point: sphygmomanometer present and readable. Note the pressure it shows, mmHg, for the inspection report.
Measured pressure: 200 mmHg
